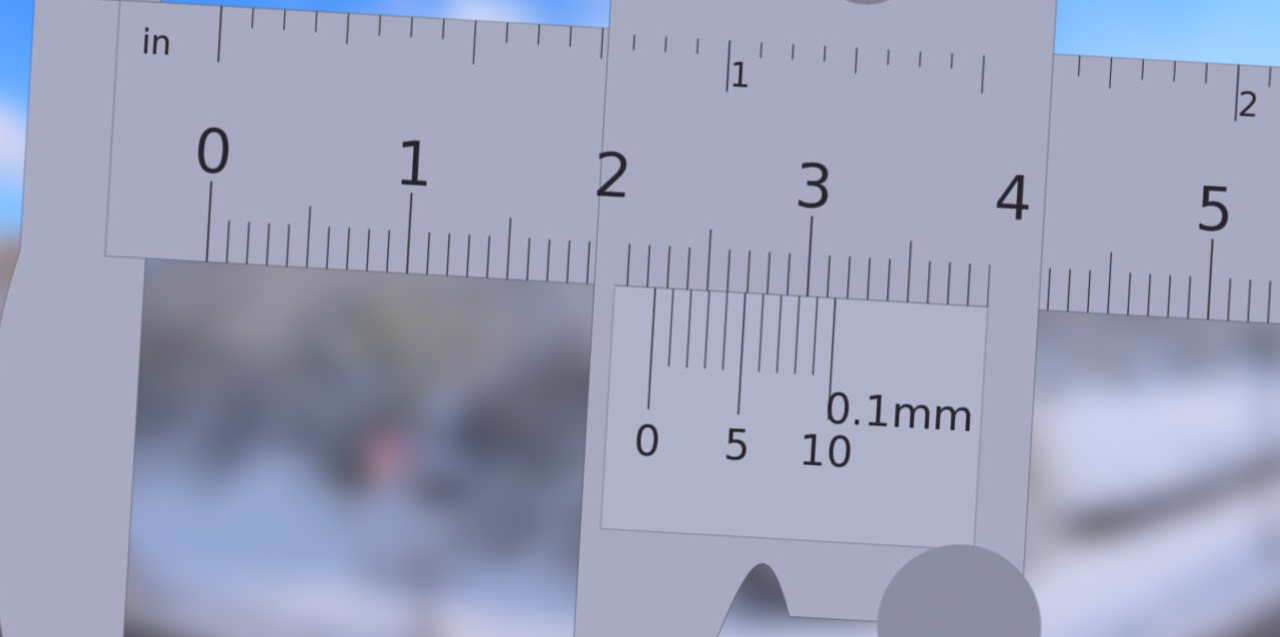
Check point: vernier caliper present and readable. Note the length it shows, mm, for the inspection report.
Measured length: 22.4 mm
